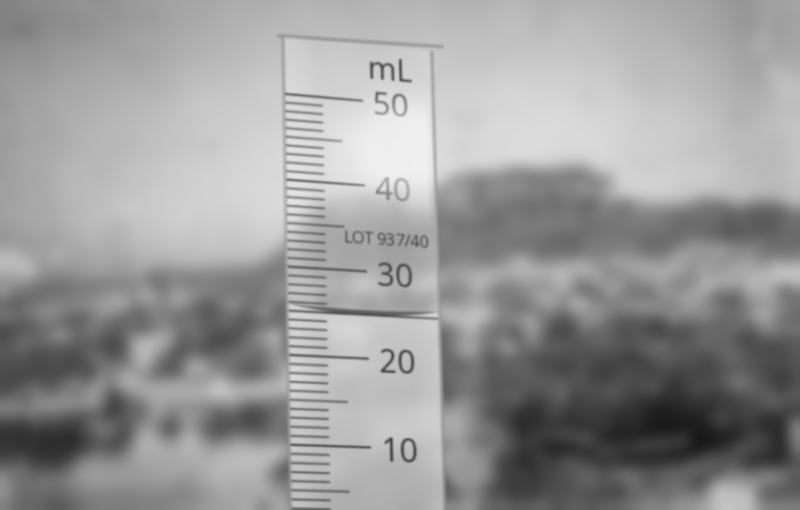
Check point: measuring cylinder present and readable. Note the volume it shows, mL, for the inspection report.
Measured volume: 25 mL
